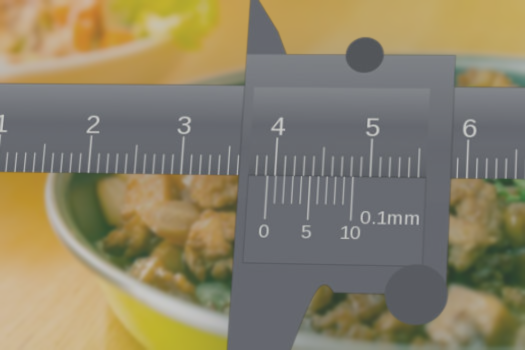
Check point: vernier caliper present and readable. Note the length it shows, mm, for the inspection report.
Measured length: 39.2 mm
